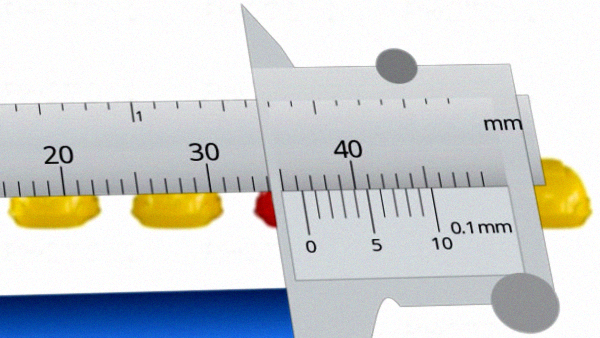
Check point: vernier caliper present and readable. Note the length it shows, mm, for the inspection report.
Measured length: 36.3 mm
